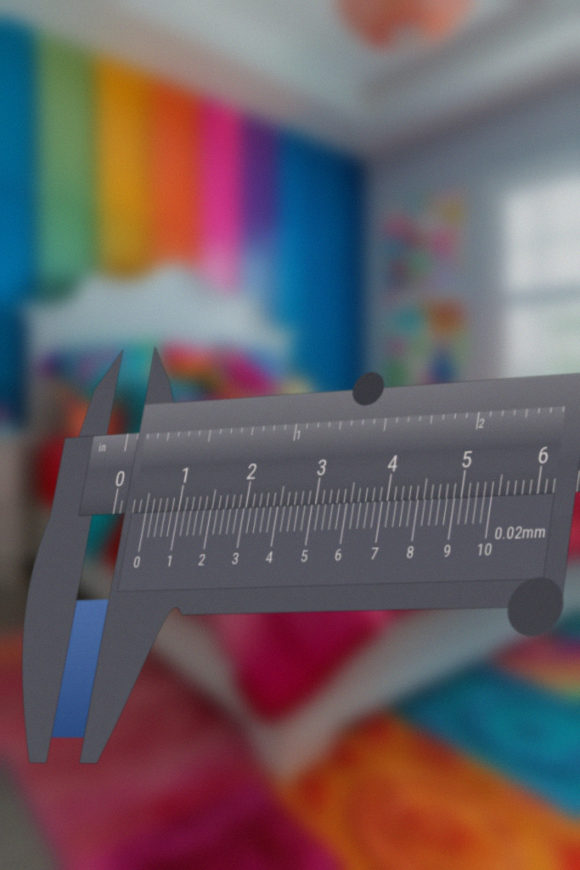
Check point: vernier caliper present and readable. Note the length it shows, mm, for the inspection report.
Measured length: 5.0 mm
